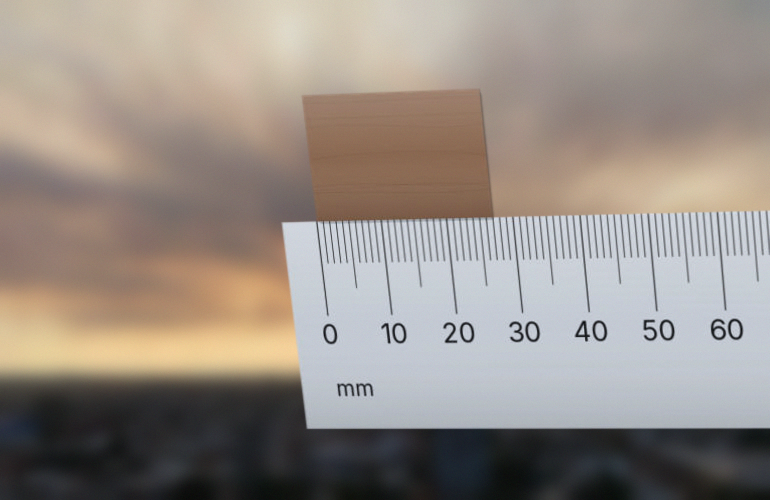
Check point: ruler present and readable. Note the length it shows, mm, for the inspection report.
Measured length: 27 mm
